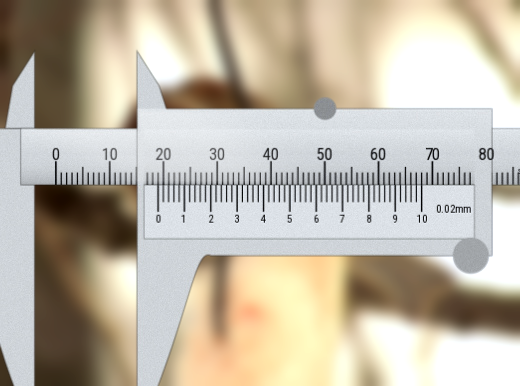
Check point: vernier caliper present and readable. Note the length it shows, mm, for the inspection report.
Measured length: 19.0 mm
